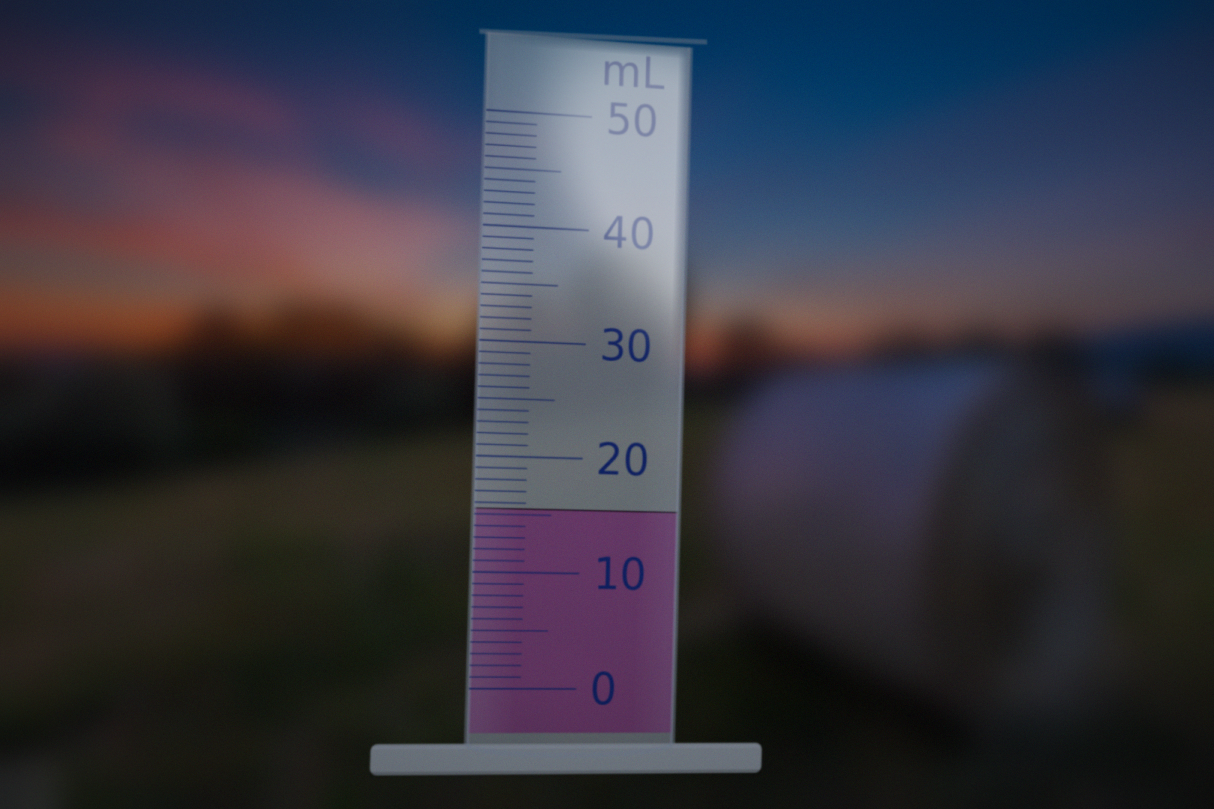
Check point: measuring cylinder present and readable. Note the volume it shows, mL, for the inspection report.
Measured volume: 15.5 mL
